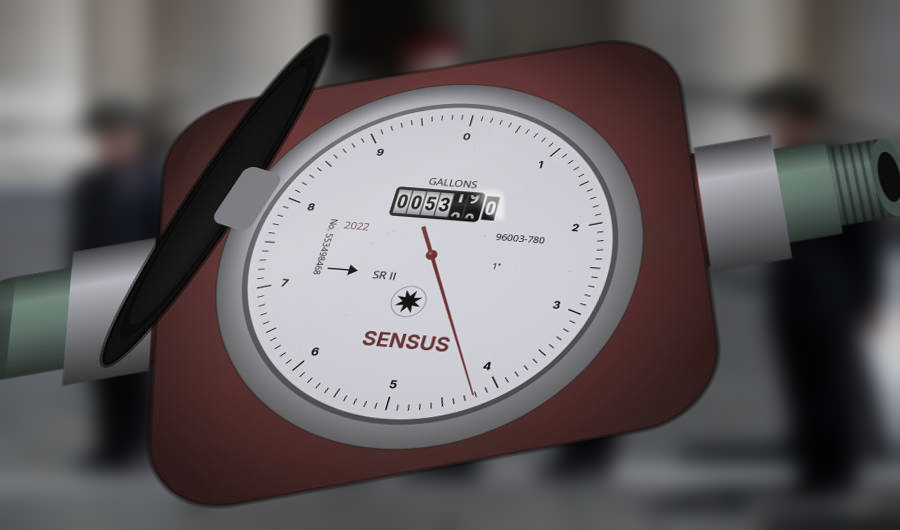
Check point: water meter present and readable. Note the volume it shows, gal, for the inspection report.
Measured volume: 53194.2 gal
